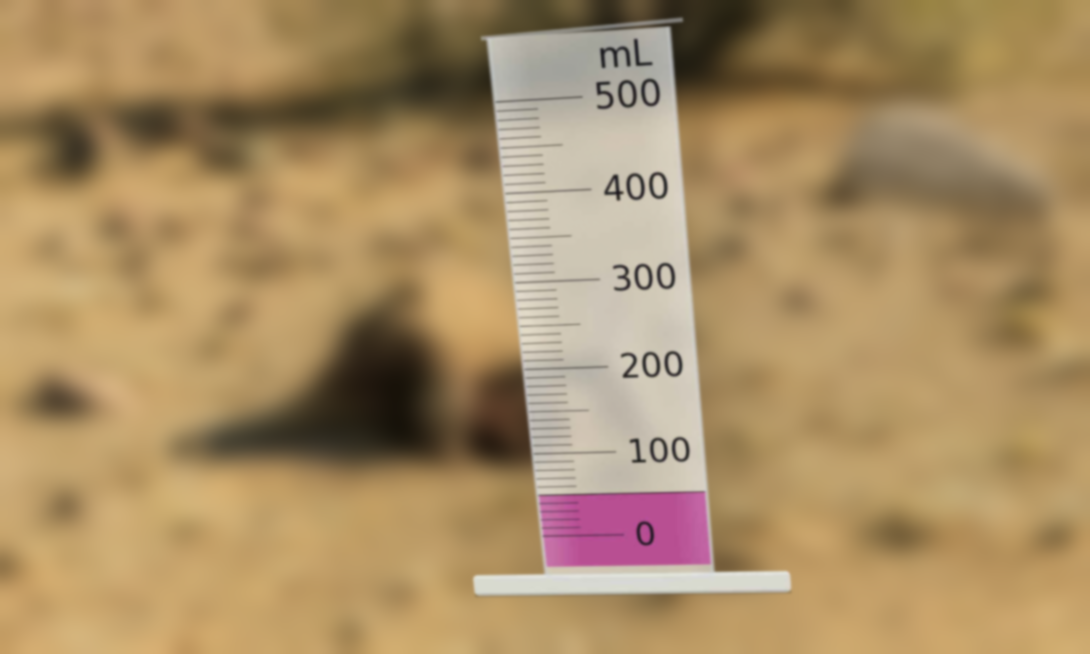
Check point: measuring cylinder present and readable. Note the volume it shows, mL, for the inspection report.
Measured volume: 50 mL
